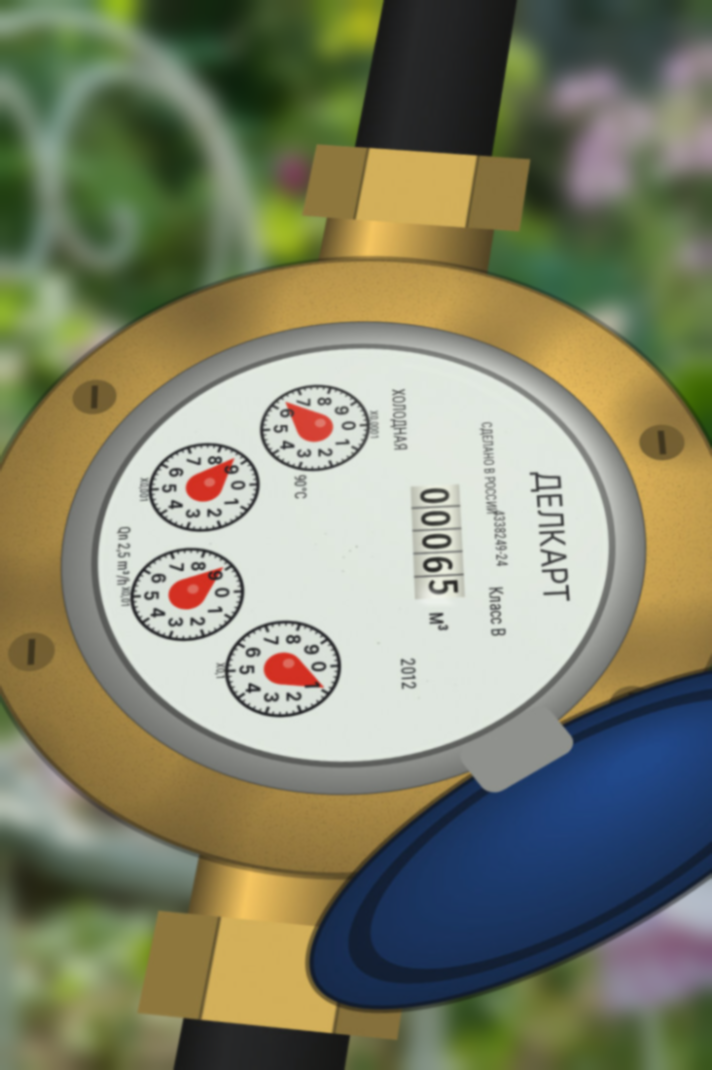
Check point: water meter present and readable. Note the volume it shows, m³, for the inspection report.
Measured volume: 65.0886 m³
